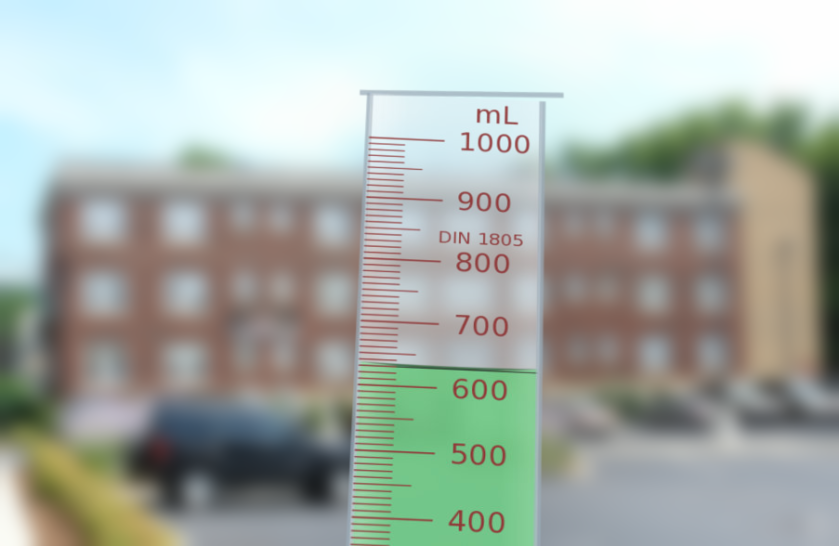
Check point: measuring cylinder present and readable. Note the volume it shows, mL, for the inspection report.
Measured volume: 630 mL
